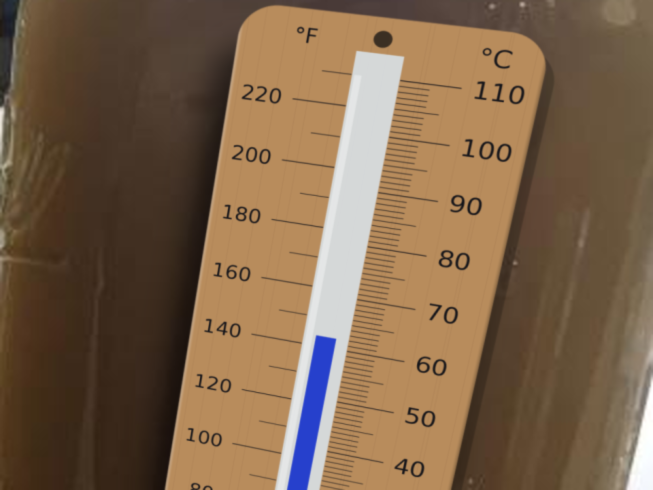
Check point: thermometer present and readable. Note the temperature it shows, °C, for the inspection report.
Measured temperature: 62 °C
